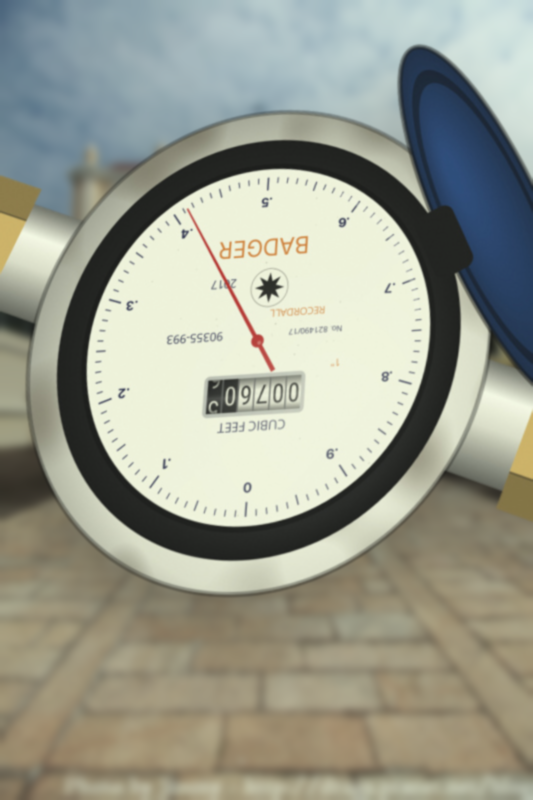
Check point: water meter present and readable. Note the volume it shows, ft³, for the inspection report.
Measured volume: 7605.41 ft³
